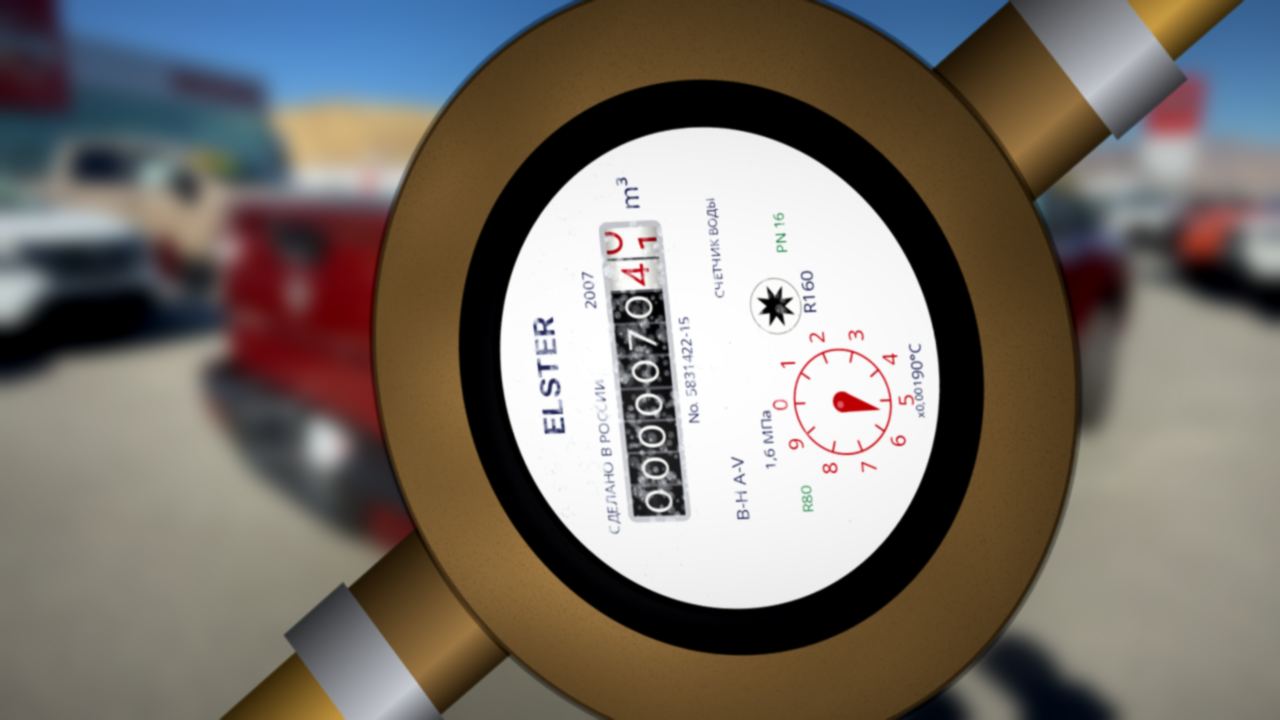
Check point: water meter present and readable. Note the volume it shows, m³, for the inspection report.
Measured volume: 70.405 m³
